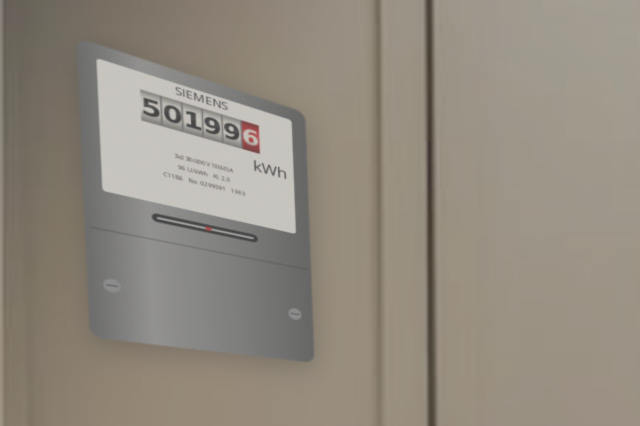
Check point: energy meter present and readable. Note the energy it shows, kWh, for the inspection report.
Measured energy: 50199.6 kWh
